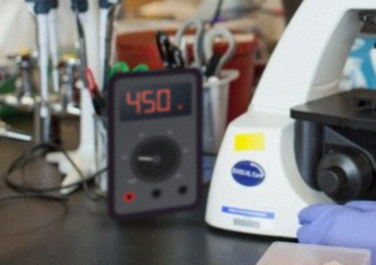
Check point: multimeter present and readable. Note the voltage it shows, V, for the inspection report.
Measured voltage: 450 V
